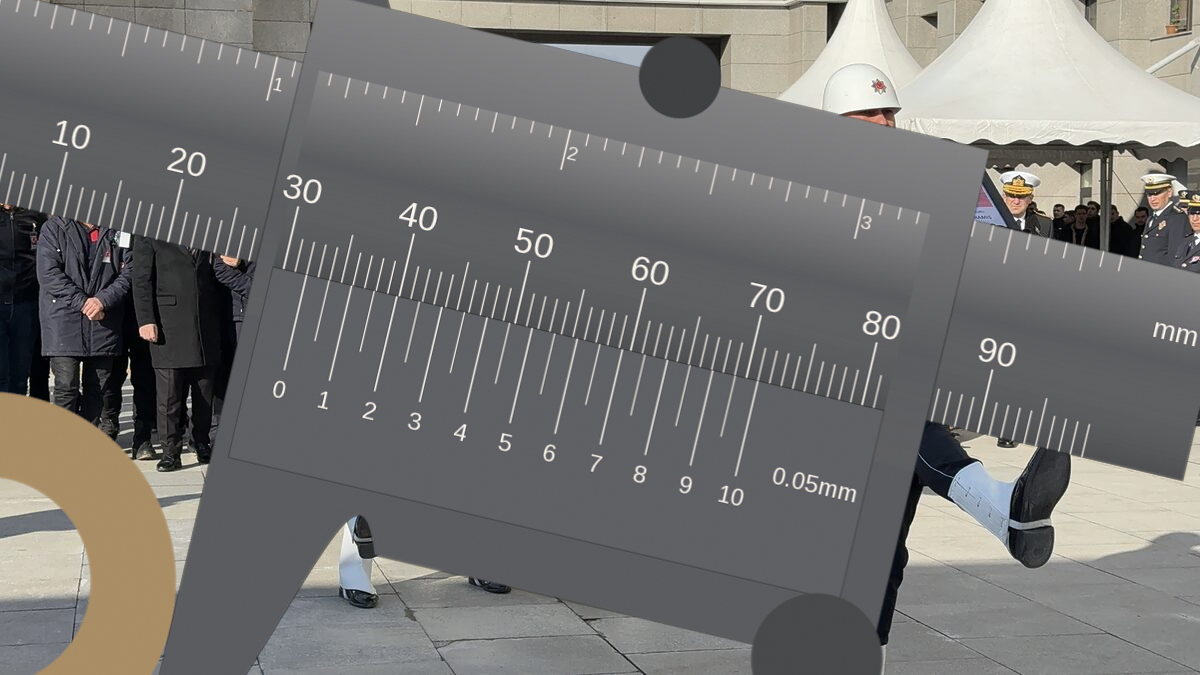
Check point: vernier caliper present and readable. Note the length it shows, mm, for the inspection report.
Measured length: 32.0 mm
